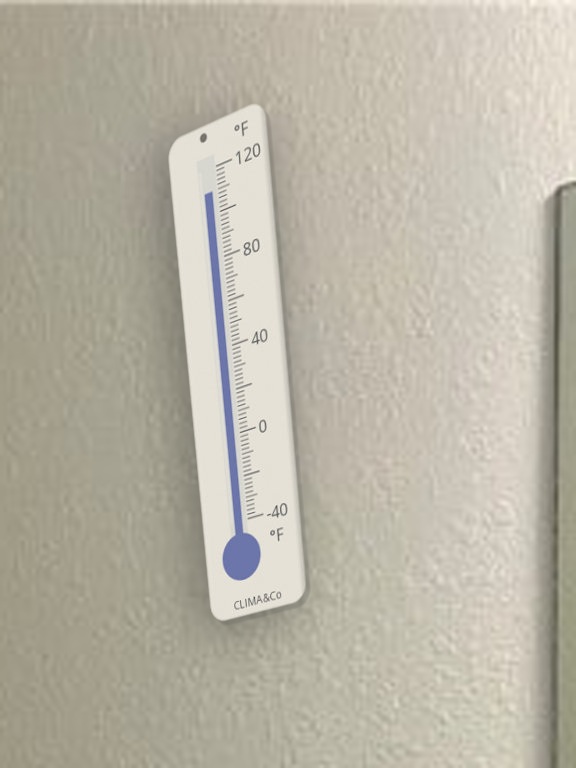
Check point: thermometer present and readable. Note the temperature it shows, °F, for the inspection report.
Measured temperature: 110 °F
